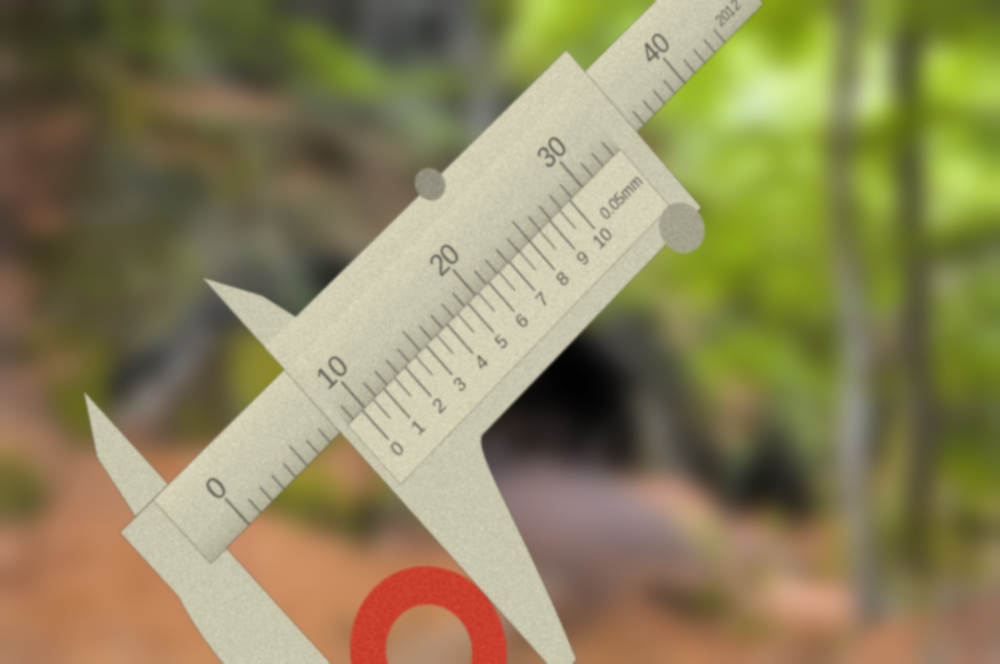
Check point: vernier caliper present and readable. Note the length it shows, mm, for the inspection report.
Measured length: 9.8 mm
